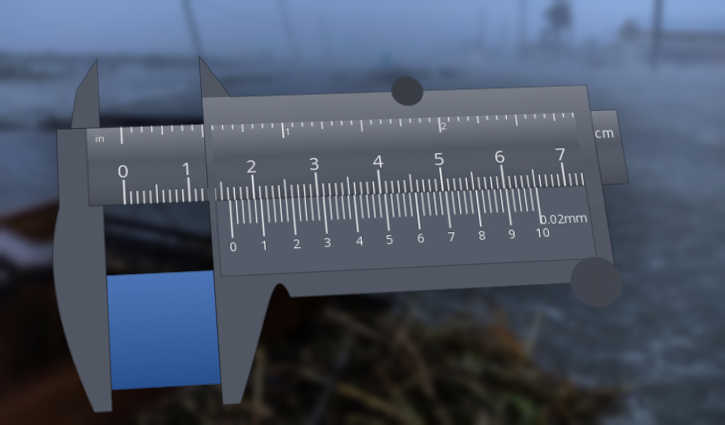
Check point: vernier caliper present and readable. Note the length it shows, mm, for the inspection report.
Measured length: 16.2 mm
